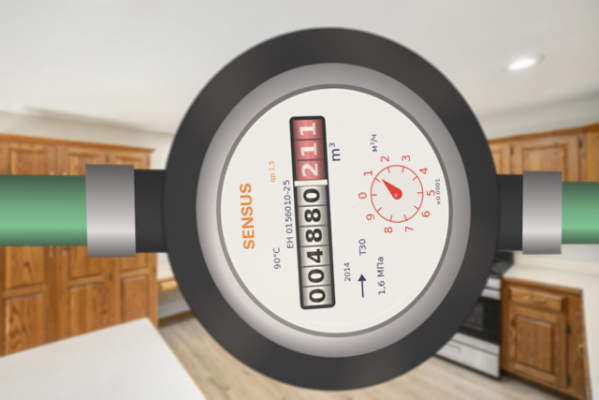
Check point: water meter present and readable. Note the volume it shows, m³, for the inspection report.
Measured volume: 4880.2111 m³
